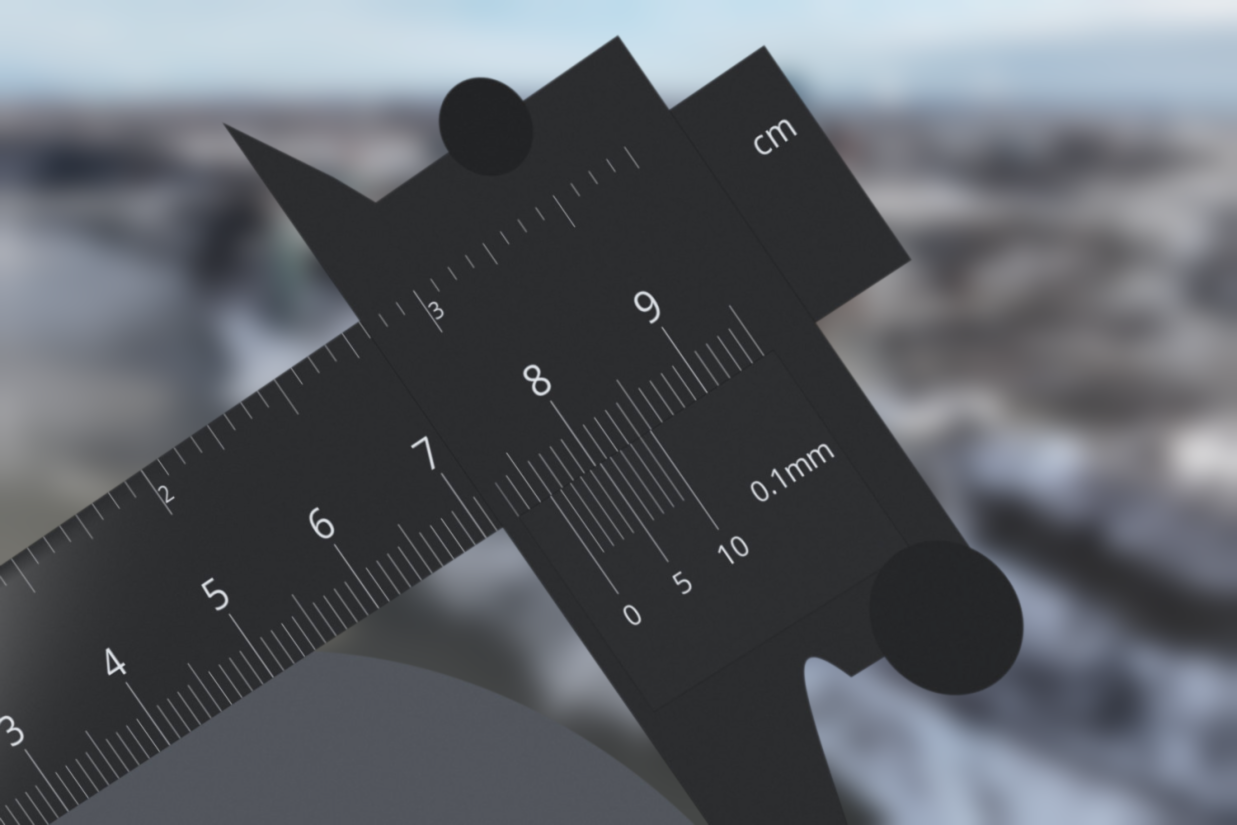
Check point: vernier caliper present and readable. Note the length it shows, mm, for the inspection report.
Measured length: 75.9 mm
